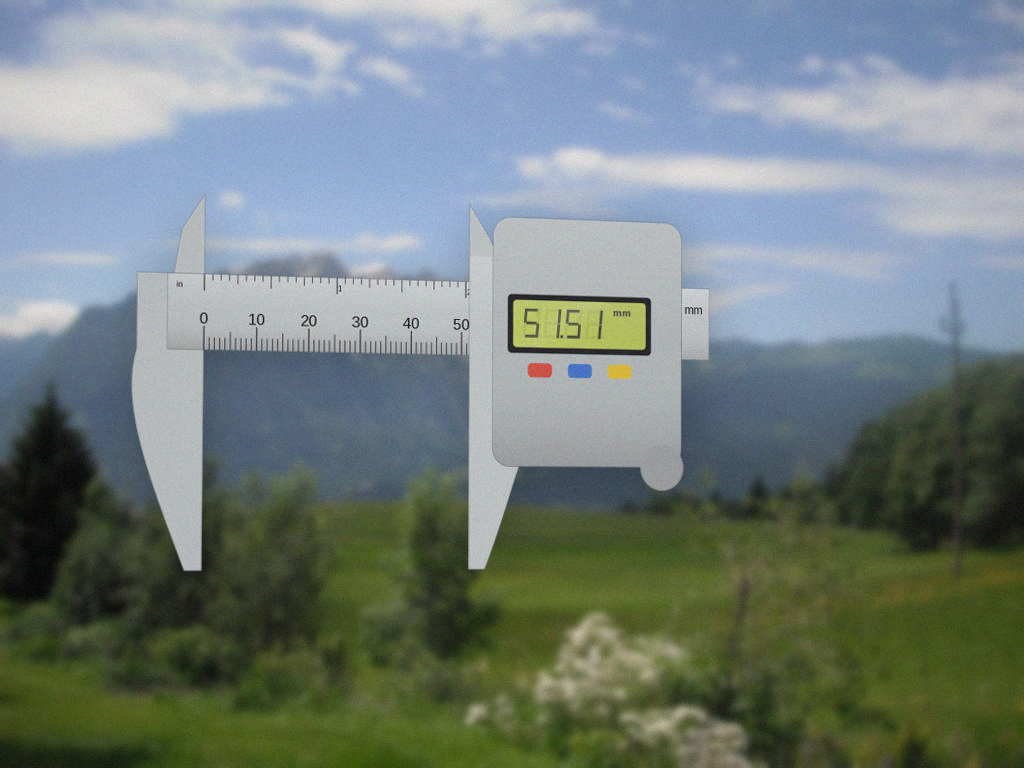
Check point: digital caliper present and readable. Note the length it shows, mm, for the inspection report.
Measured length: 51.51 mm
